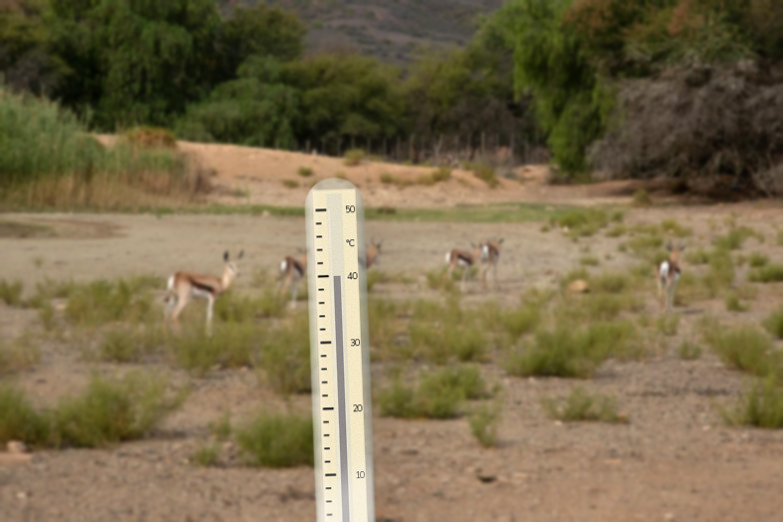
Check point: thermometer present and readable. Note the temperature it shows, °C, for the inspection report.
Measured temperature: 40 °C
